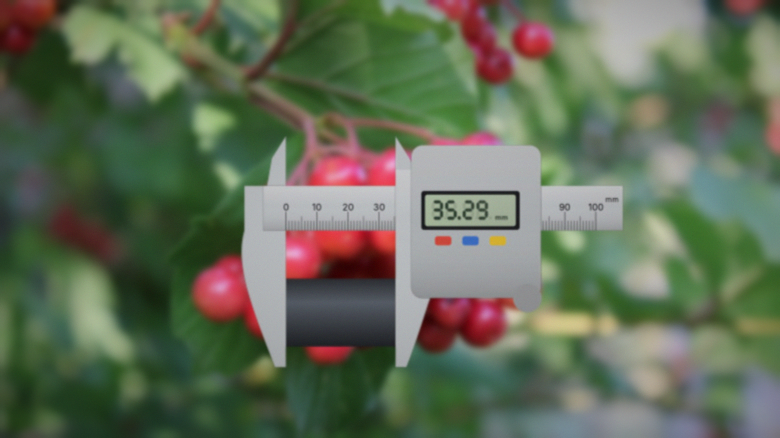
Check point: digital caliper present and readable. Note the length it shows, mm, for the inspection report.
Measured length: 35.29 mm
